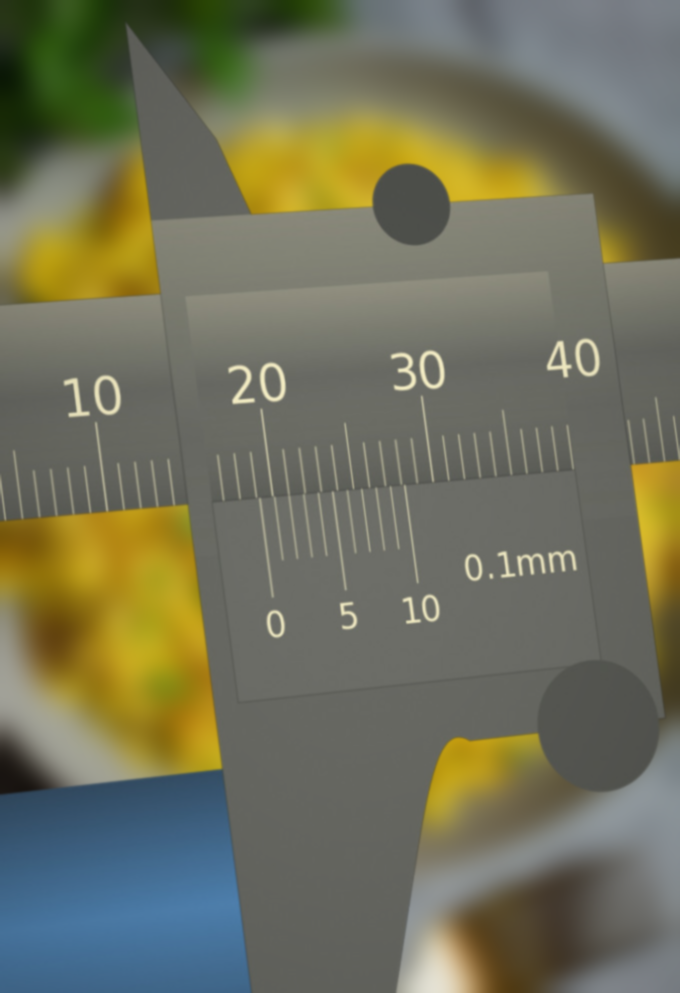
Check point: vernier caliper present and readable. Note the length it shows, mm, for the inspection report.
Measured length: 19.2 mm
